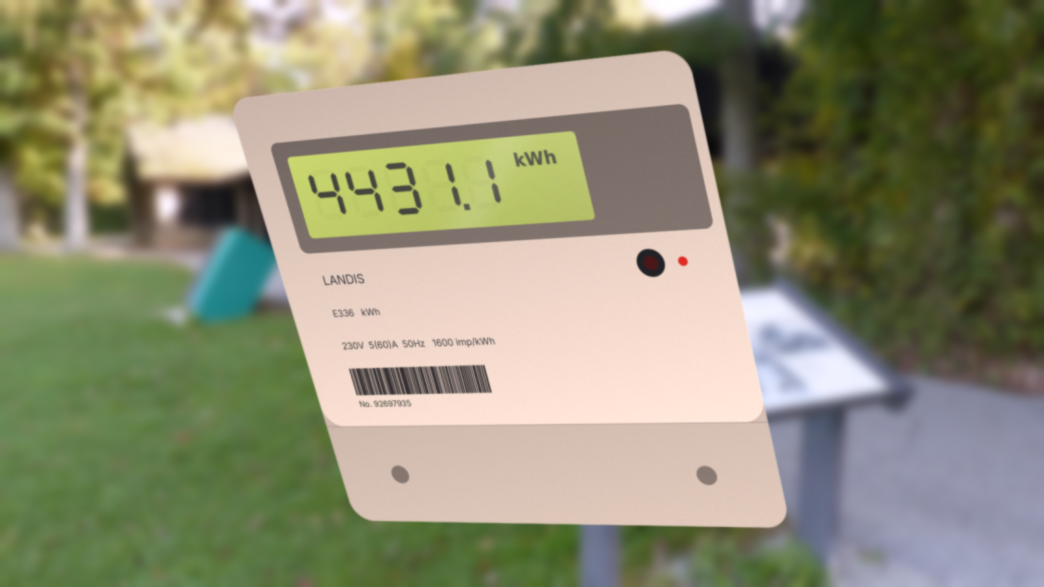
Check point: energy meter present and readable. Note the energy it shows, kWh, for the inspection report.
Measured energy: 4431.1 kWh
